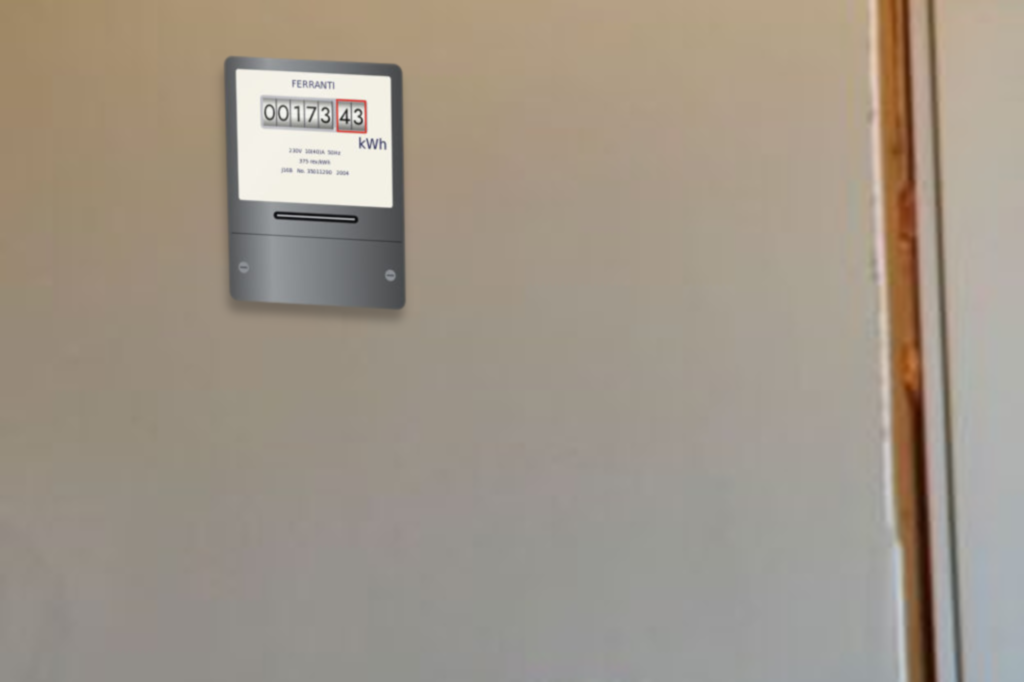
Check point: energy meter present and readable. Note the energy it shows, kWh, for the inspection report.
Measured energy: 173.43 kWh
